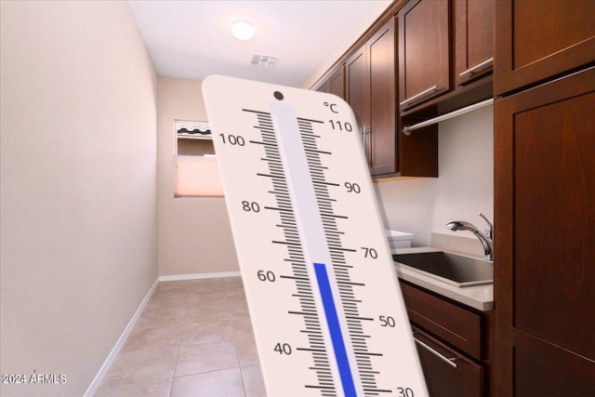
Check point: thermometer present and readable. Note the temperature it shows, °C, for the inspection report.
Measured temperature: 65 °C
